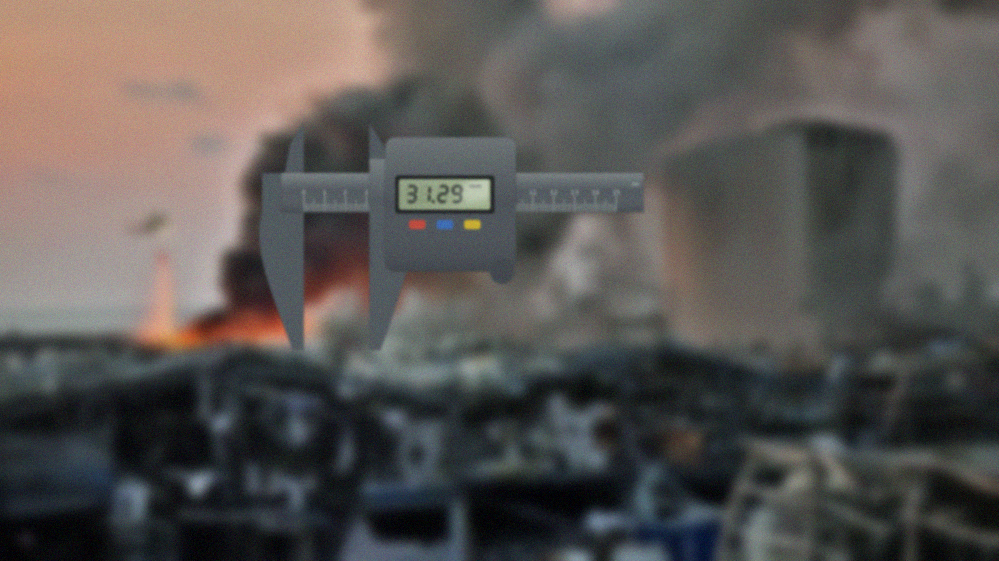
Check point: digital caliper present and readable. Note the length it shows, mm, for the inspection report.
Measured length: 31.29 mm
